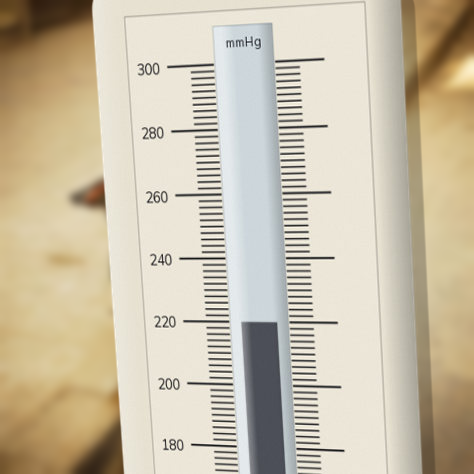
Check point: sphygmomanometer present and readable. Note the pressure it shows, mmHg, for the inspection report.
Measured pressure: 220 mmHg
